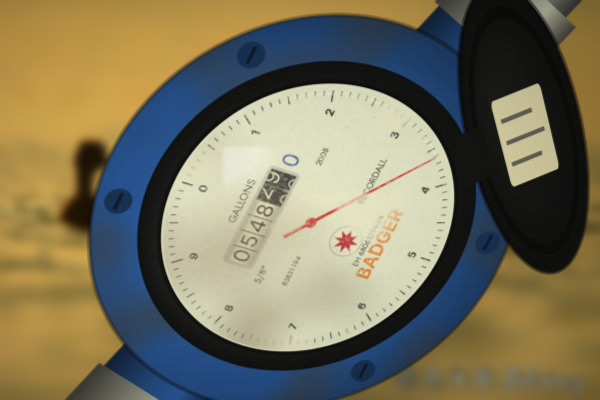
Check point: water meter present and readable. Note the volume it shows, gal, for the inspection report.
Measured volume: 548293.6 gal
